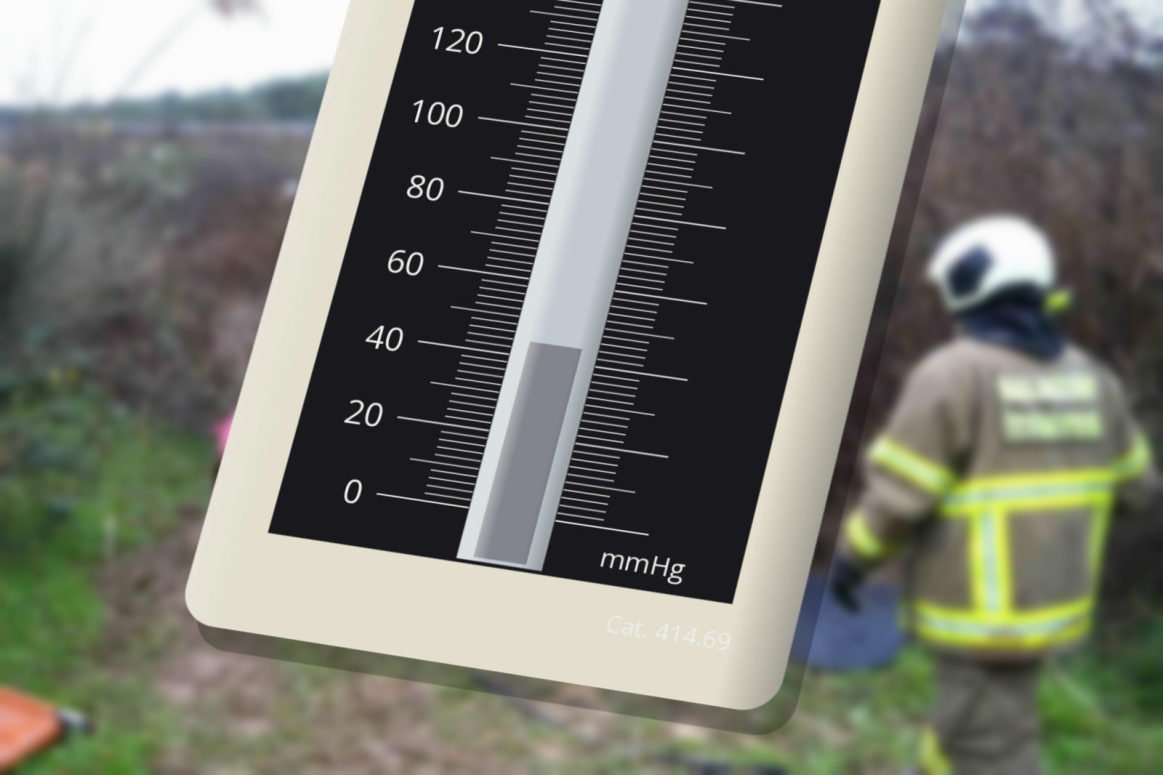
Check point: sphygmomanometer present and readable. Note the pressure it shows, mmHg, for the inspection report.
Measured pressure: 44 mmHg
